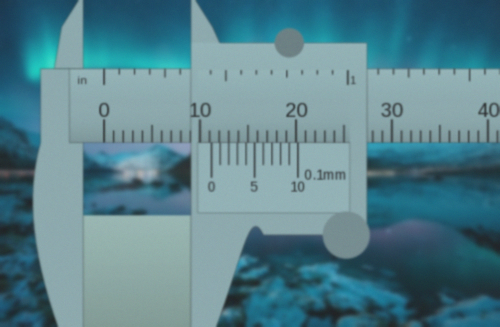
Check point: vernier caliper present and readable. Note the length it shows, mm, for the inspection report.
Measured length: 11.2 mm
